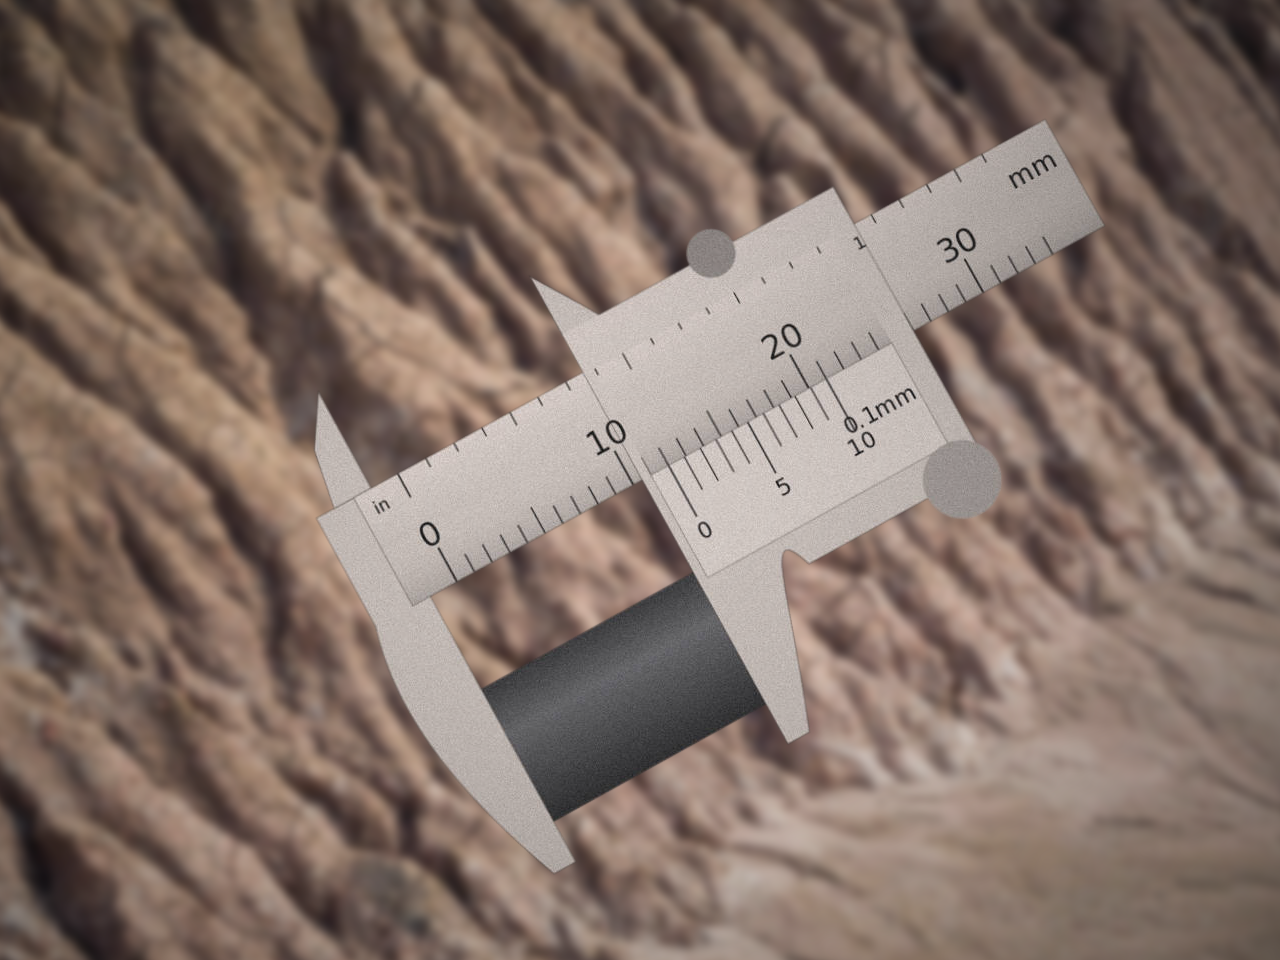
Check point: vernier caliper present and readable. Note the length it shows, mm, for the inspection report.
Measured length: 12.0 mm
